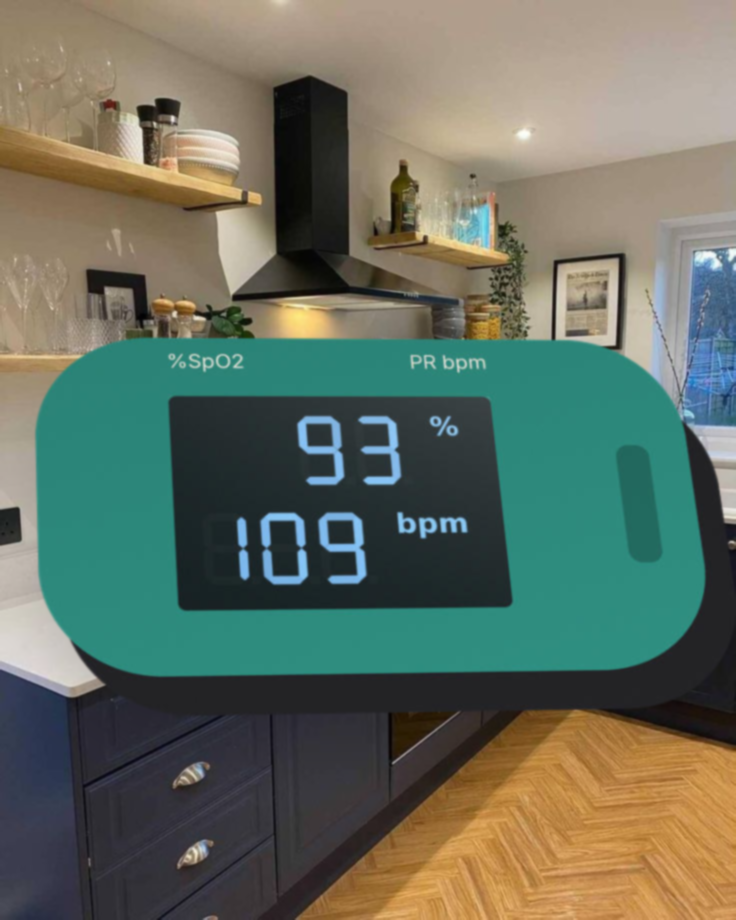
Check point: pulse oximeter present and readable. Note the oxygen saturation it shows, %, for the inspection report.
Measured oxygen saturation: 93 %
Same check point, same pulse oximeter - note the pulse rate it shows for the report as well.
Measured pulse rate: 109 bpm
